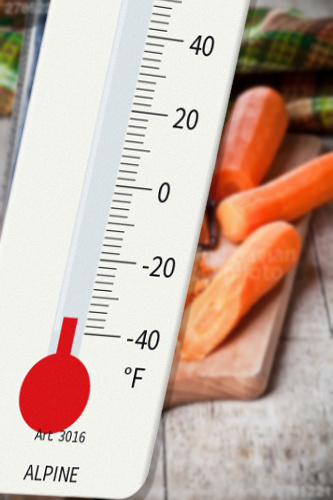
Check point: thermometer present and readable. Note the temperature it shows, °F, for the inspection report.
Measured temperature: -36 °F
